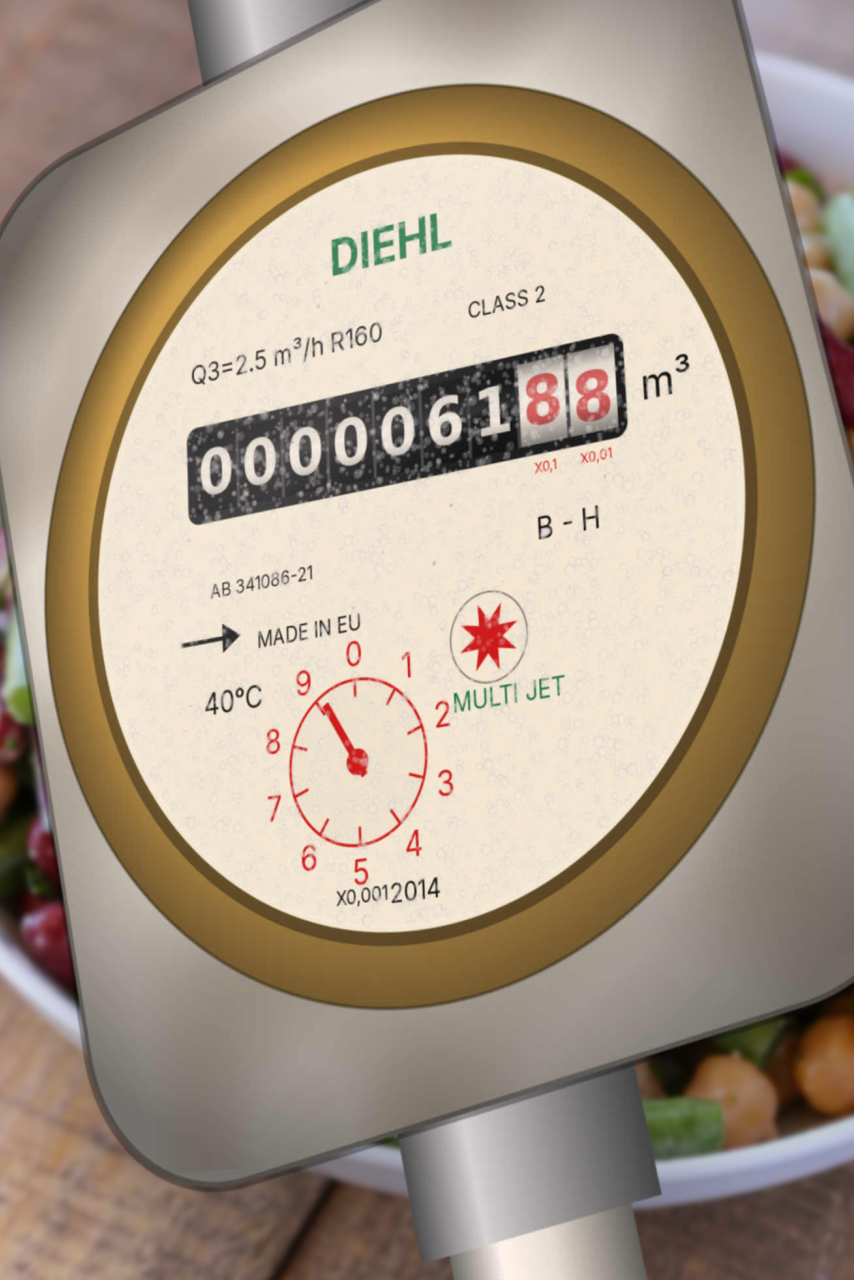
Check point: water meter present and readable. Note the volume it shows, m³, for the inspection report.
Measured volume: 61.879 m³
